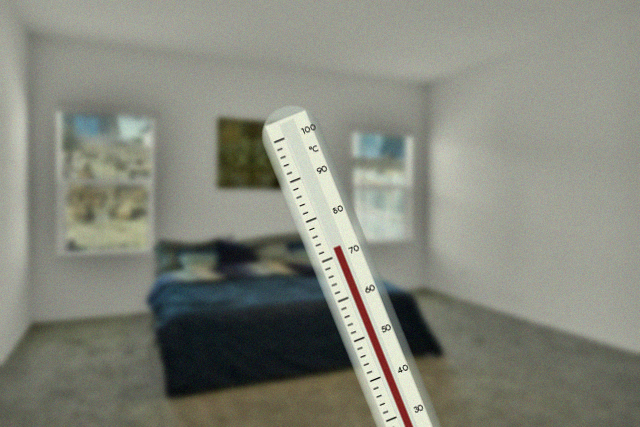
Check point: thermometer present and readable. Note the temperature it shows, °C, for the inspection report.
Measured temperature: 72 °C
